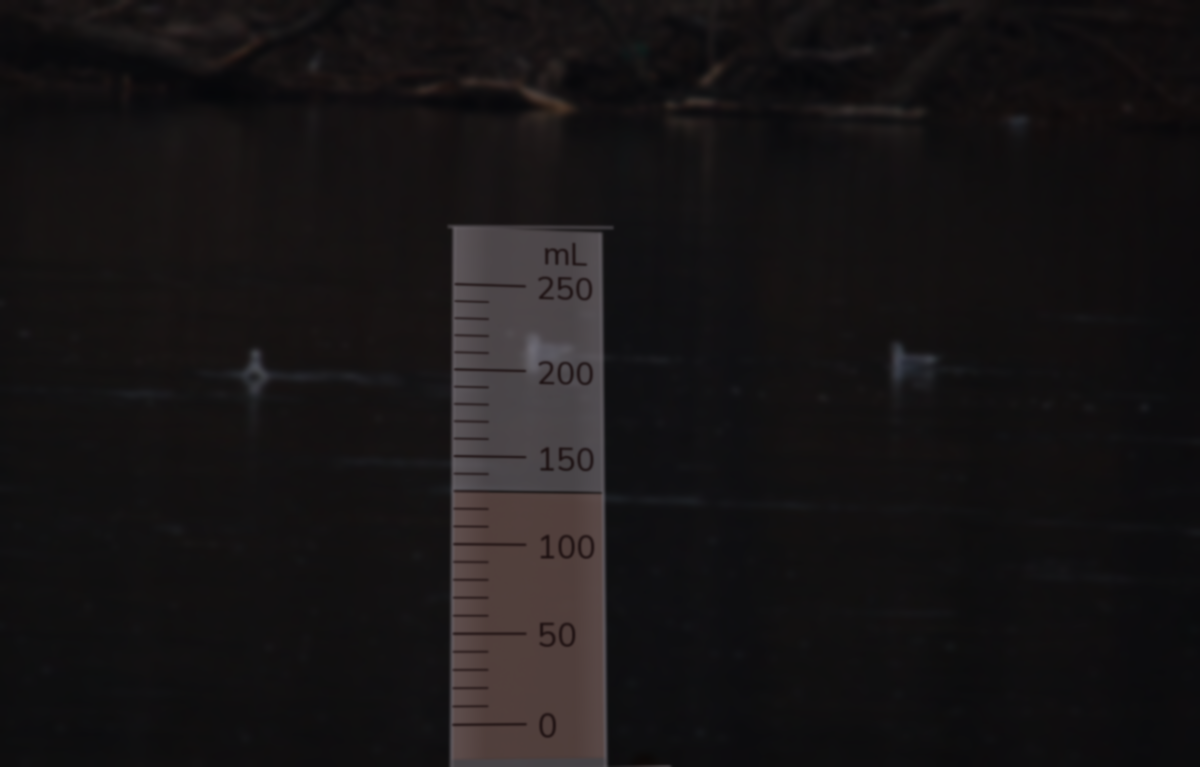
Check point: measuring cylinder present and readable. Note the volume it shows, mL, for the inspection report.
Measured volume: 130 mL
